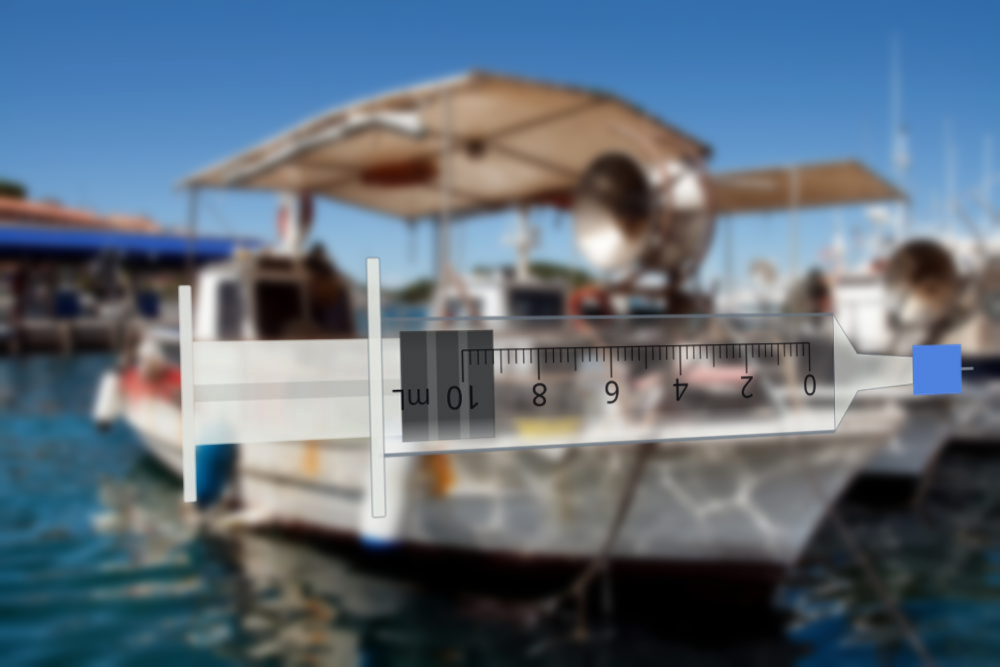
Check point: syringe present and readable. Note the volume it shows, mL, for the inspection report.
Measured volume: 9.2 mL
